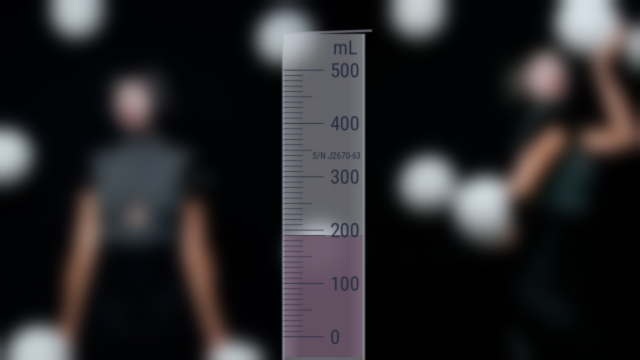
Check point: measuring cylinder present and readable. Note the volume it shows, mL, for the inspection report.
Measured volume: 190 mL
